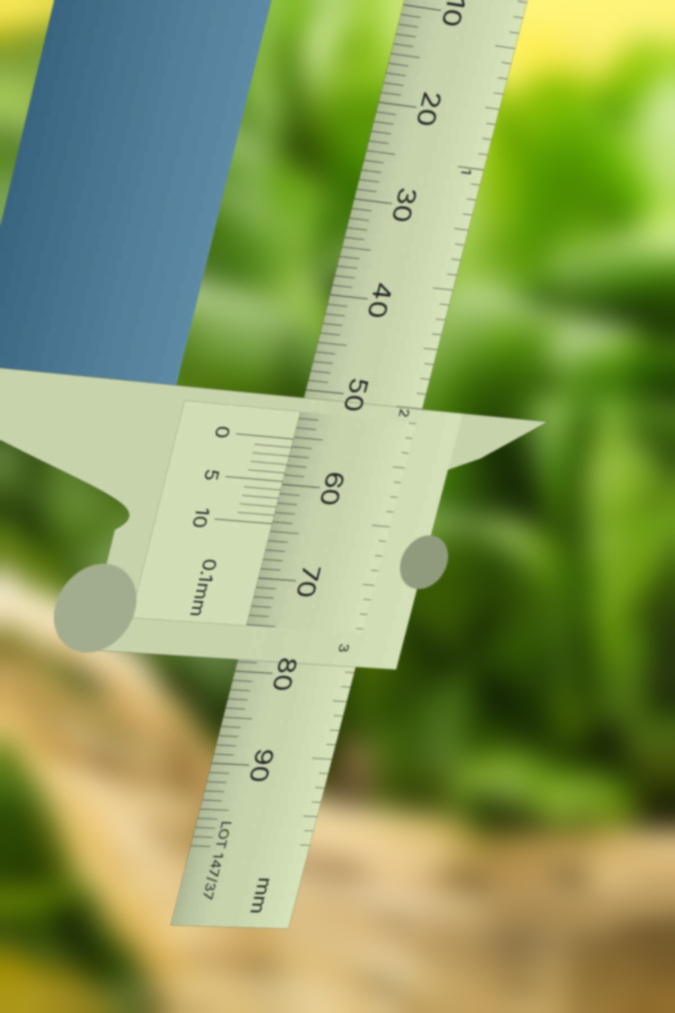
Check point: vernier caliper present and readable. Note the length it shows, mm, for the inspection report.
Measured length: 55.2 mm
